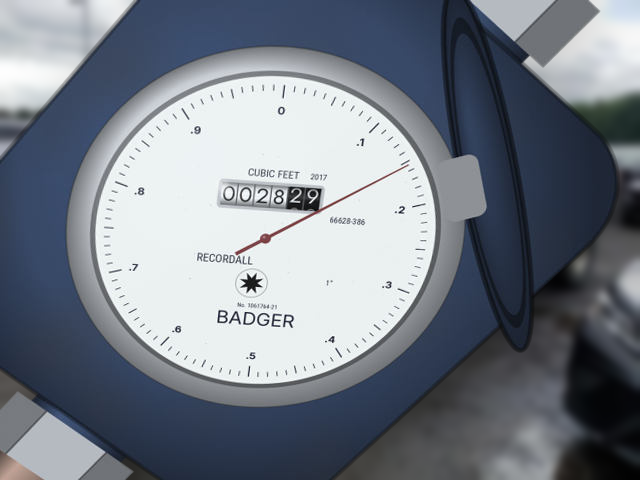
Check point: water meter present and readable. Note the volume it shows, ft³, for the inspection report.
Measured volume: 2829.15 ft³
